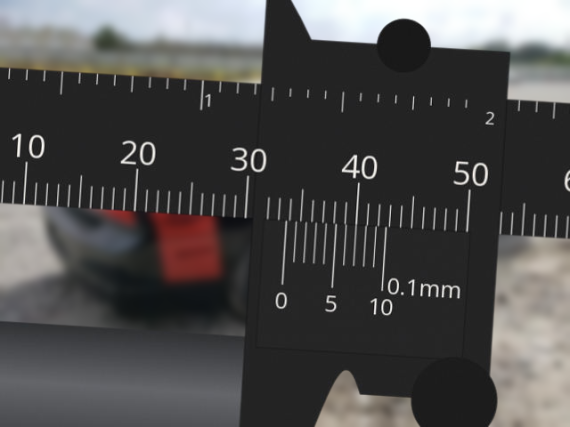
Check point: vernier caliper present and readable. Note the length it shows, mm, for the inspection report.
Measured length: 33.7 mm
